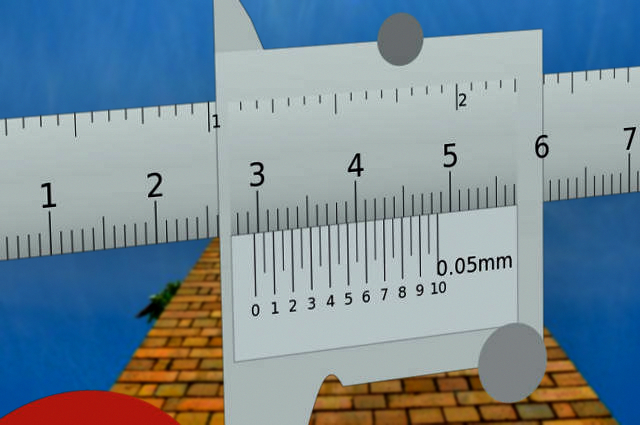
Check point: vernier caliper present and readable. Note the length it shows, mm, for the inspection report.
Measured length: 29.6 mm
